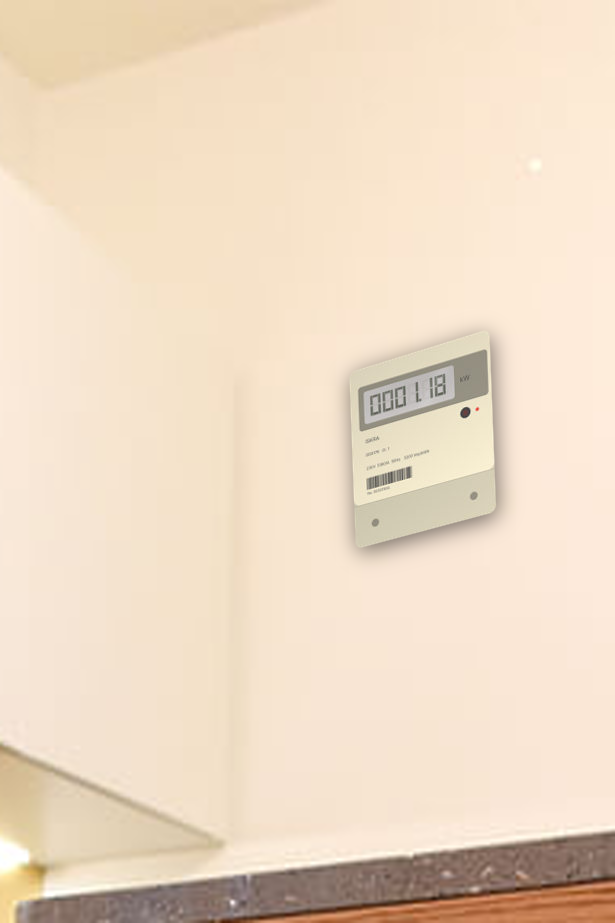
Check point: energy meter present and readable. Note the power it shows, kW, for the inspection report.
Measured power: 1.18 kW
